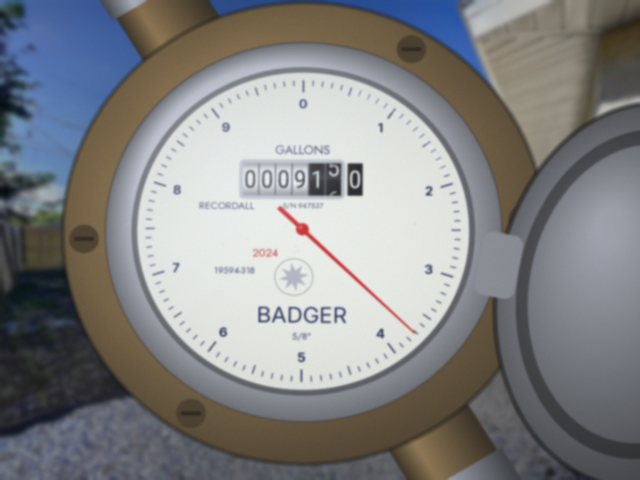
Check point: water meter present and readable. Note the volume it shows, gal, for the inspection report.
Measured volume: 9153.7 gal
